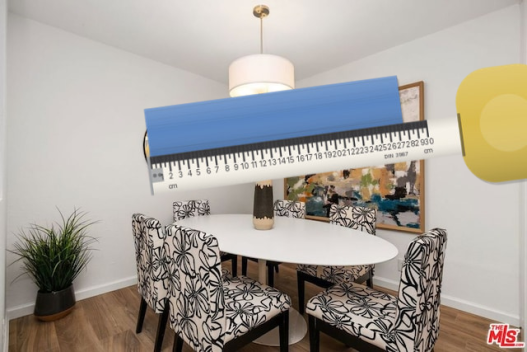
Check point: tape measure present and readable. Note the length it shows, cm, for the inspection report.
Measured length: 27.5 cm
